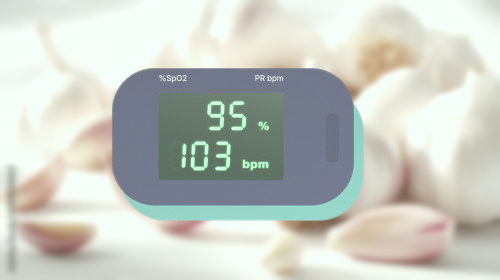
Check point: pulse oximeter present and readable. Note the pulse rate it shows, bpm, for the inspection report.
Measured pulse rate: 103 bpm
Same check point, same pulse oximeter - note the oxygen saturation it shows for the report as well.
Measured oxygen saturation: 95 %
